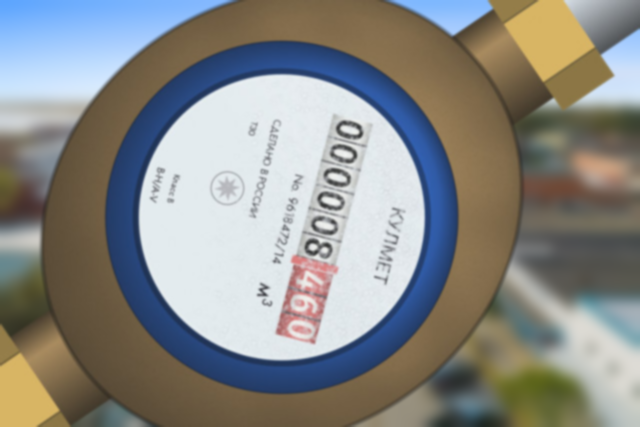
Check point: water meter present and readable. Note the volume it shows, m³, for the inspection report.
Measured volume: 8.460 m³
